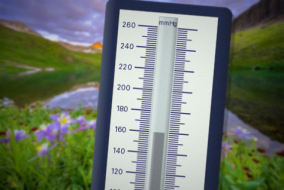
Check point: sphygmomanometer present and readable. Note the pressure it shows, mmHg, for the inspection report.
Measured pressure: 160 mmHg
